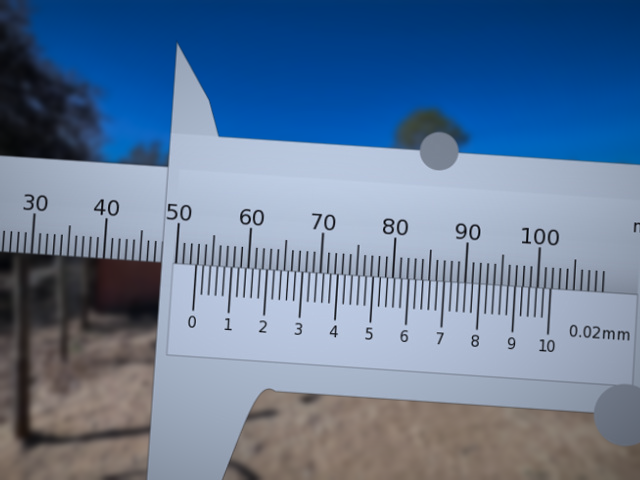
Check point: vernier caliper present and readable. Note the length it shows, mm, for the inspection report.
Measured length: 52.8 mm
